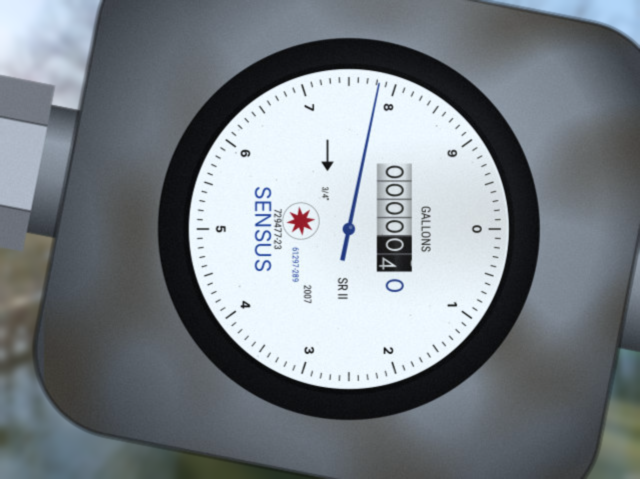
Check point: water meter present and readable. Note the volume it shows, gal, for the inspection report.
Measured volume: 37.8 gal
